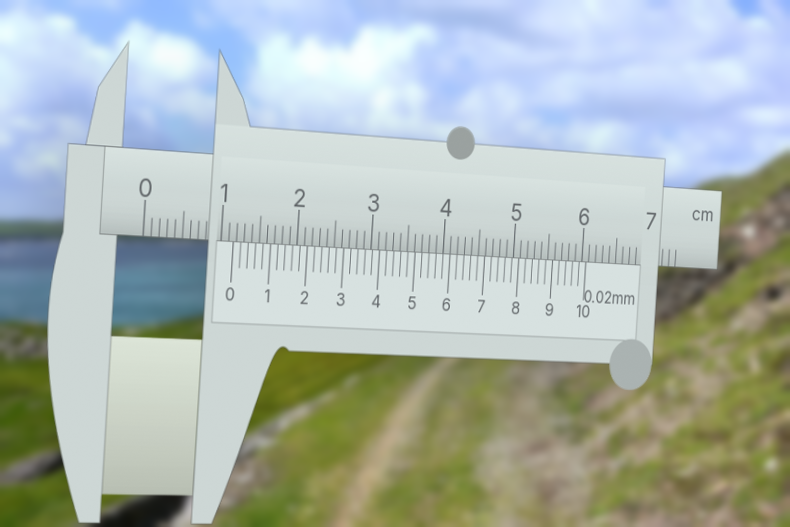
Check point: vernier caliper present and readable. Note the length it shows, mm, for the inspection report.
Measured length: 11.6 mm
